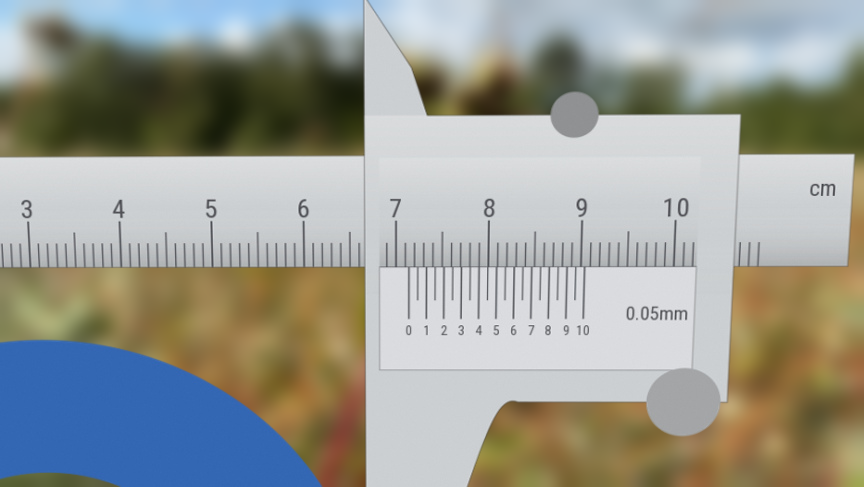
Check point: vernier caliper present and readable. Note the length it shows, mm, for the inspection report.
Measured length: 71.4 mm
